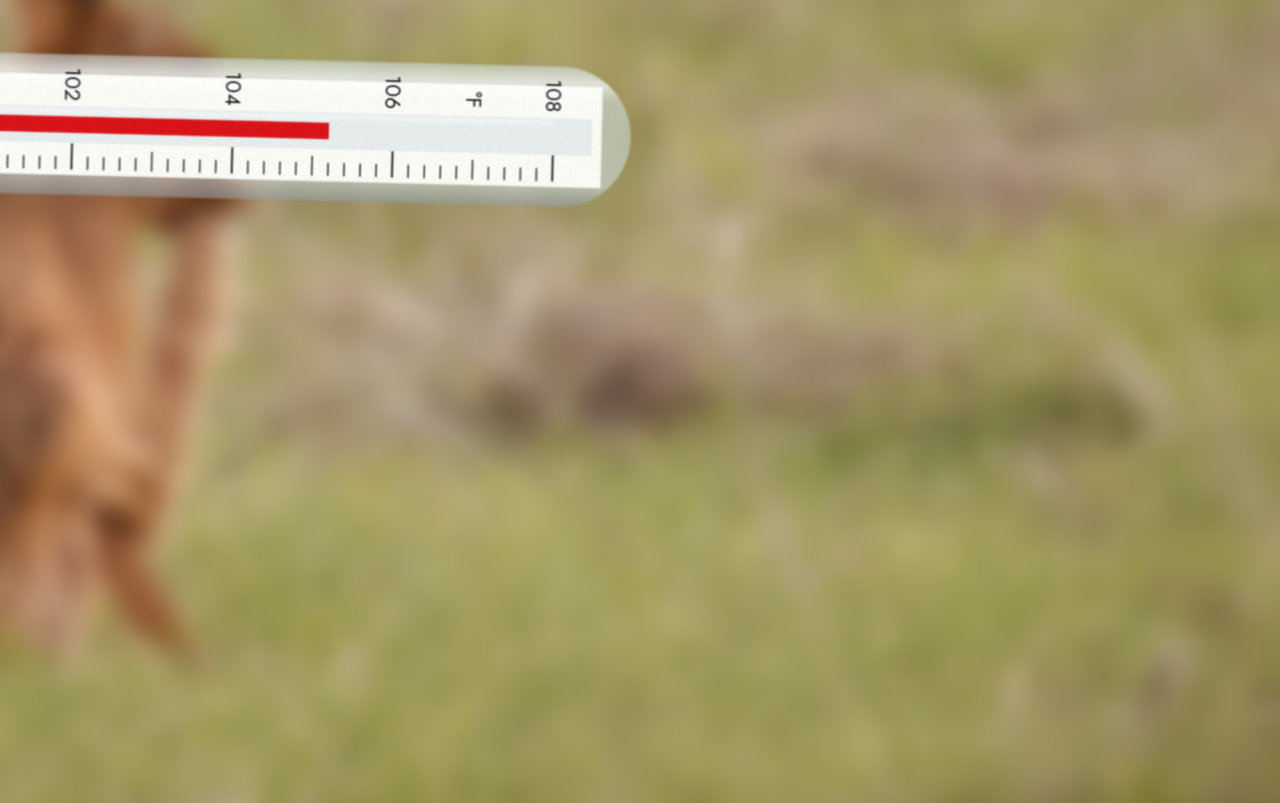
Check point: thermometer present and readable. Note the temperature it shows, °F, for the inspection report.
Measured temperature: 105.2 °F
